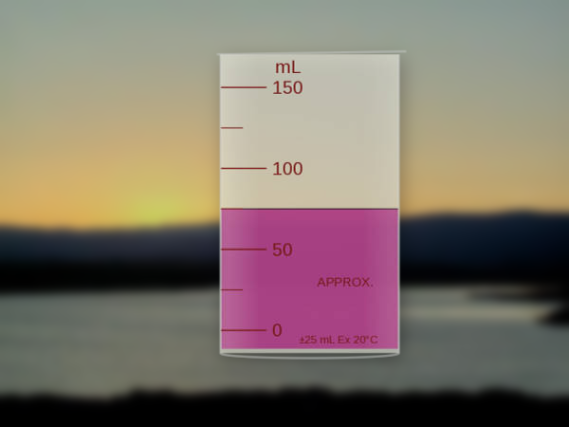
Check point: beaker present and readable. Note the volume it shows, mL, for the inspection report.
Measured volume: 75 mL
